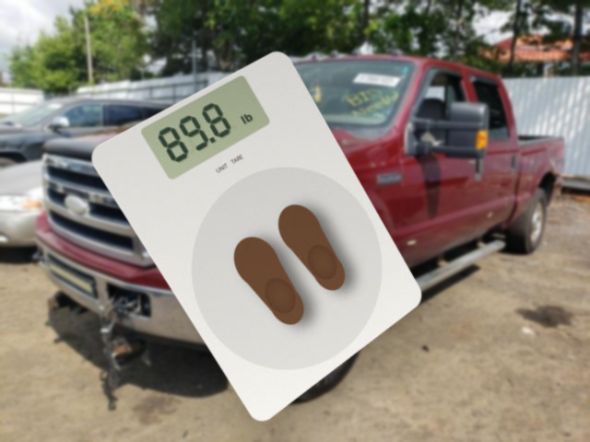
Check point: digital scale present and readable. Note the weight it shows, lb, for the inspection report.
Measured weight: 89.8 lb
